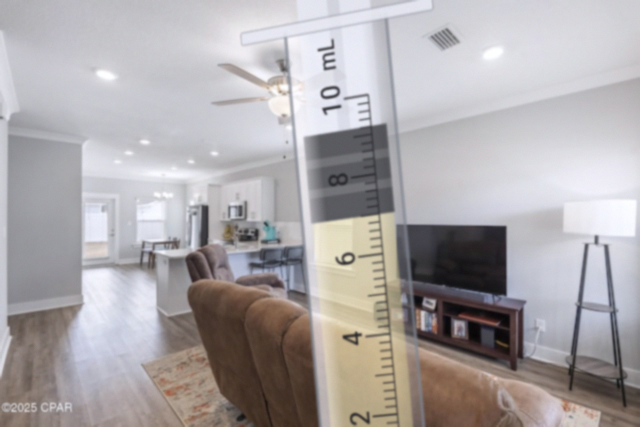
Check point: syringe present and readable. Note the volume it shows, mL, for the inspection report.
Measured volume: 7 mL
